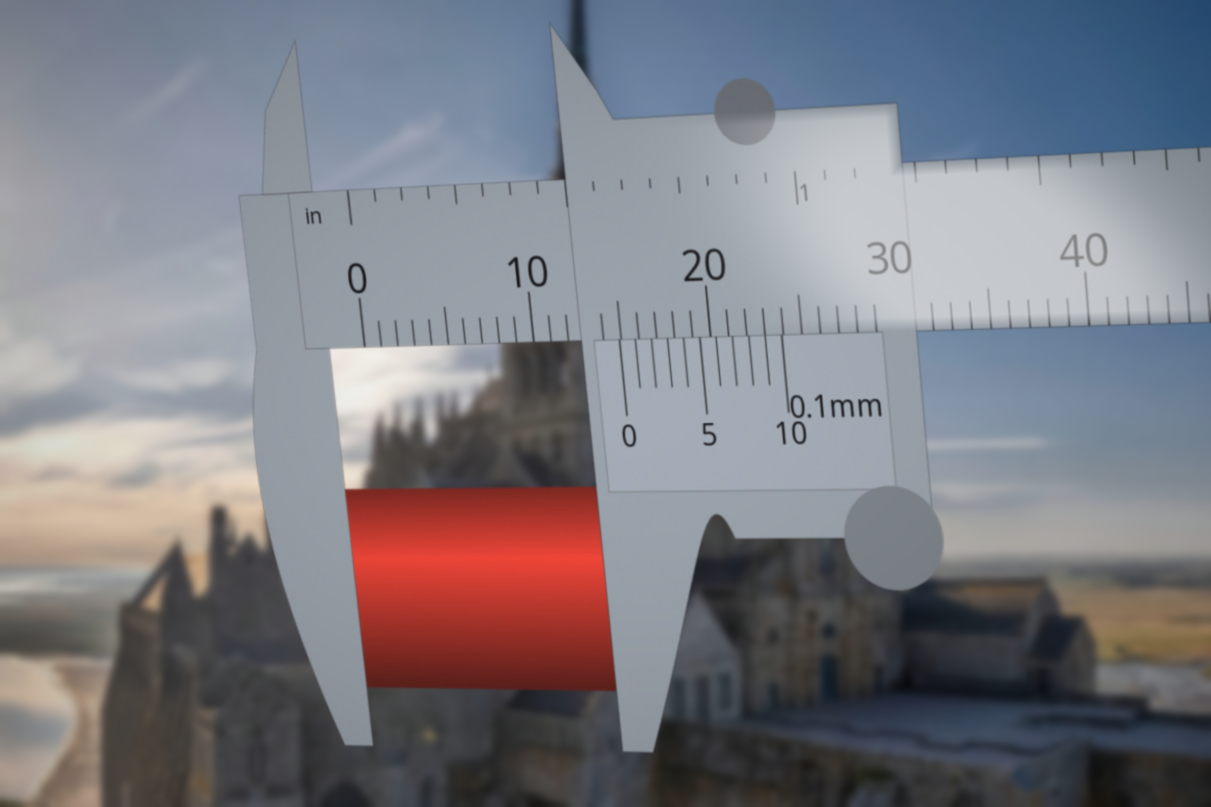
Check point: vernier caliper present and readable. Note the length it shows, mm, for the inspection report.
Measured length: 14.9 mm
